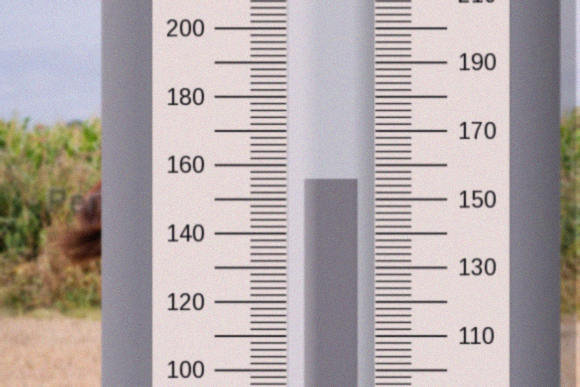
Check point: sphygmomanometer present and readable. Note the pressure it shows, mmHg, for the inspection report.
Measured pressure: 156 mmHg
